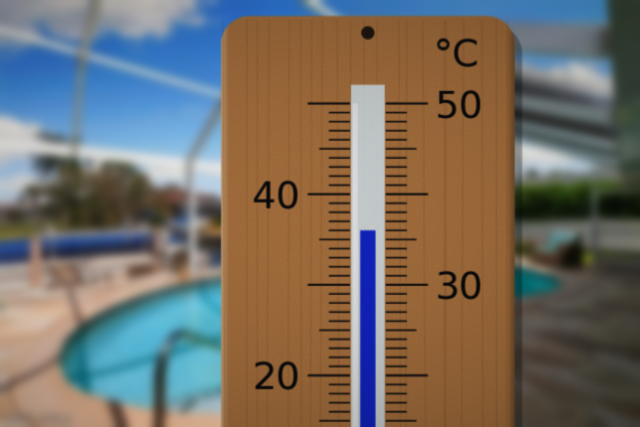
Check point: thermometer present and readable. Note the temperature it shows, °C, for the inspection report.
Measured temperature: 36 °C
